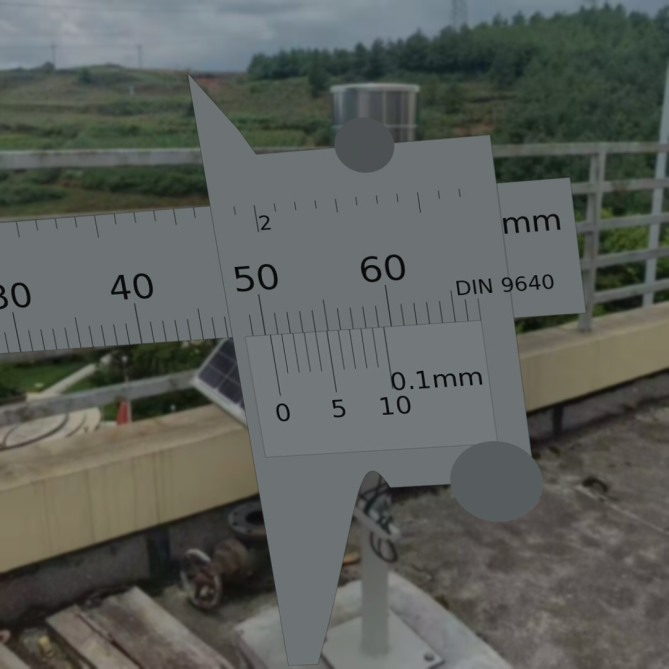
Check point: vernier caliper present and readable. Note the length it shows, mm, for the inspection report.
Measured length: 50.4 mm
